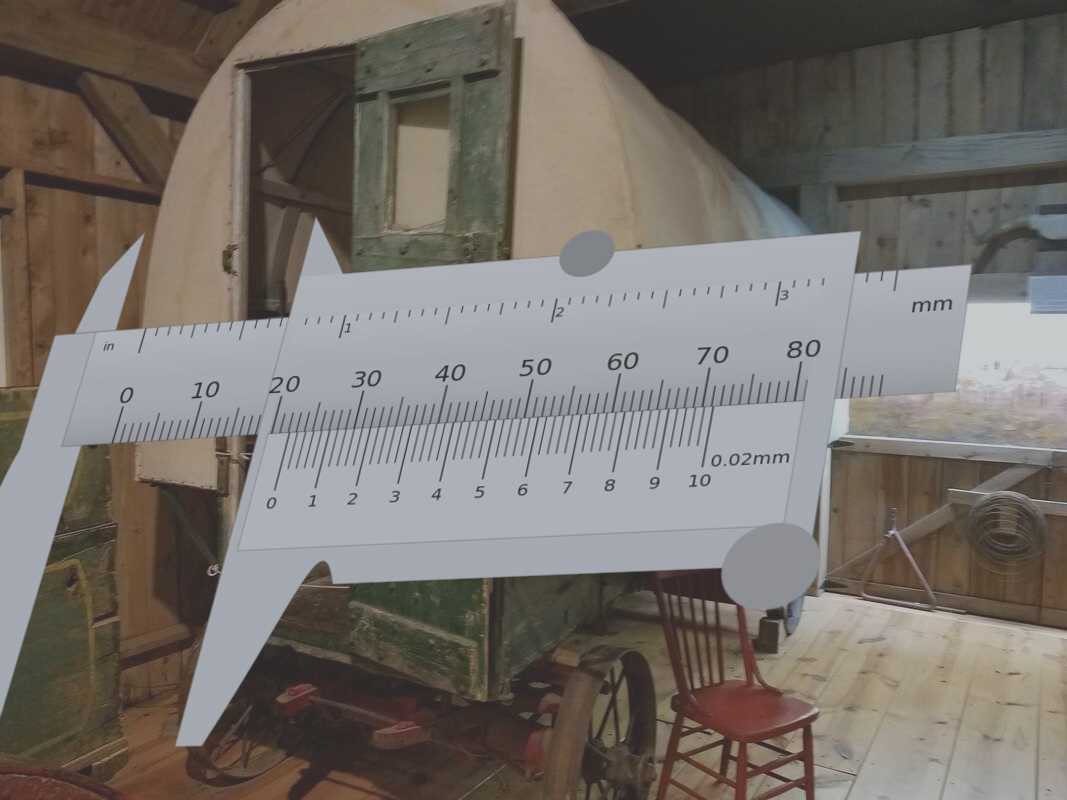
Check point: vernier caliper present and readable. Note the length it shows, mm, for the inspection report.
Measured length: 22.2 mm
